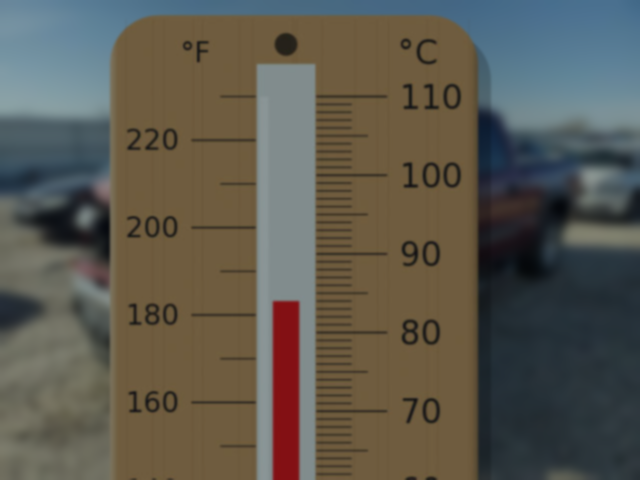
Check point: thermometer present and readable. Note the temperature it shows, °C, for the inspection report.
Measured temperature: 84 °C
